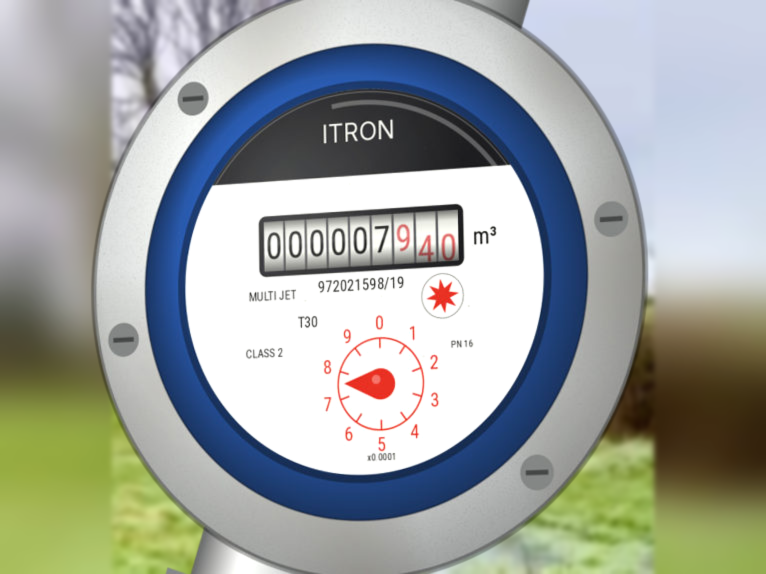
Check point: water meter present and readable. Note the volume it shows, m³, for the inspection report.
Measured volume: 7.9397 m³
